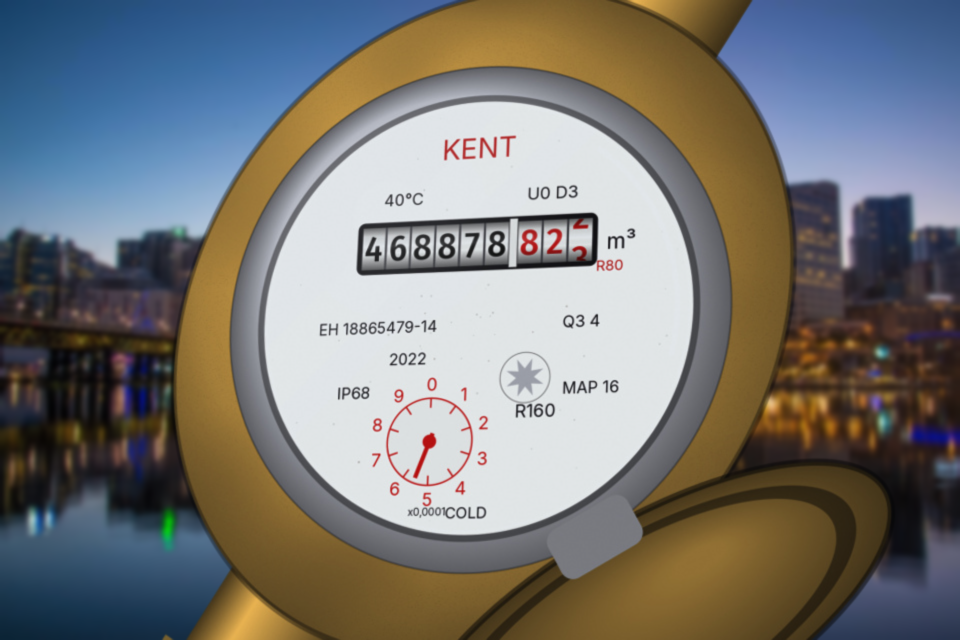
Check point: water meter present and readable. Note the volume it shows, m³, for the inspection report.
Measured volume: 468878.8225 m³
